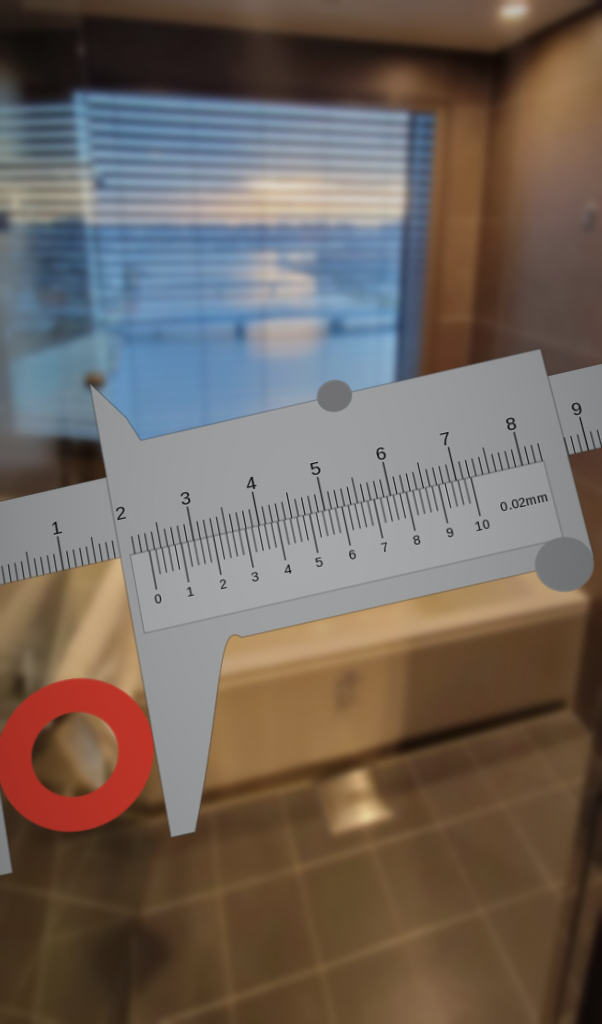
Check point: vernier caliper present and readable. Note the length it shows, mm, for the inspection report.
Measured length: 23.2 mm
